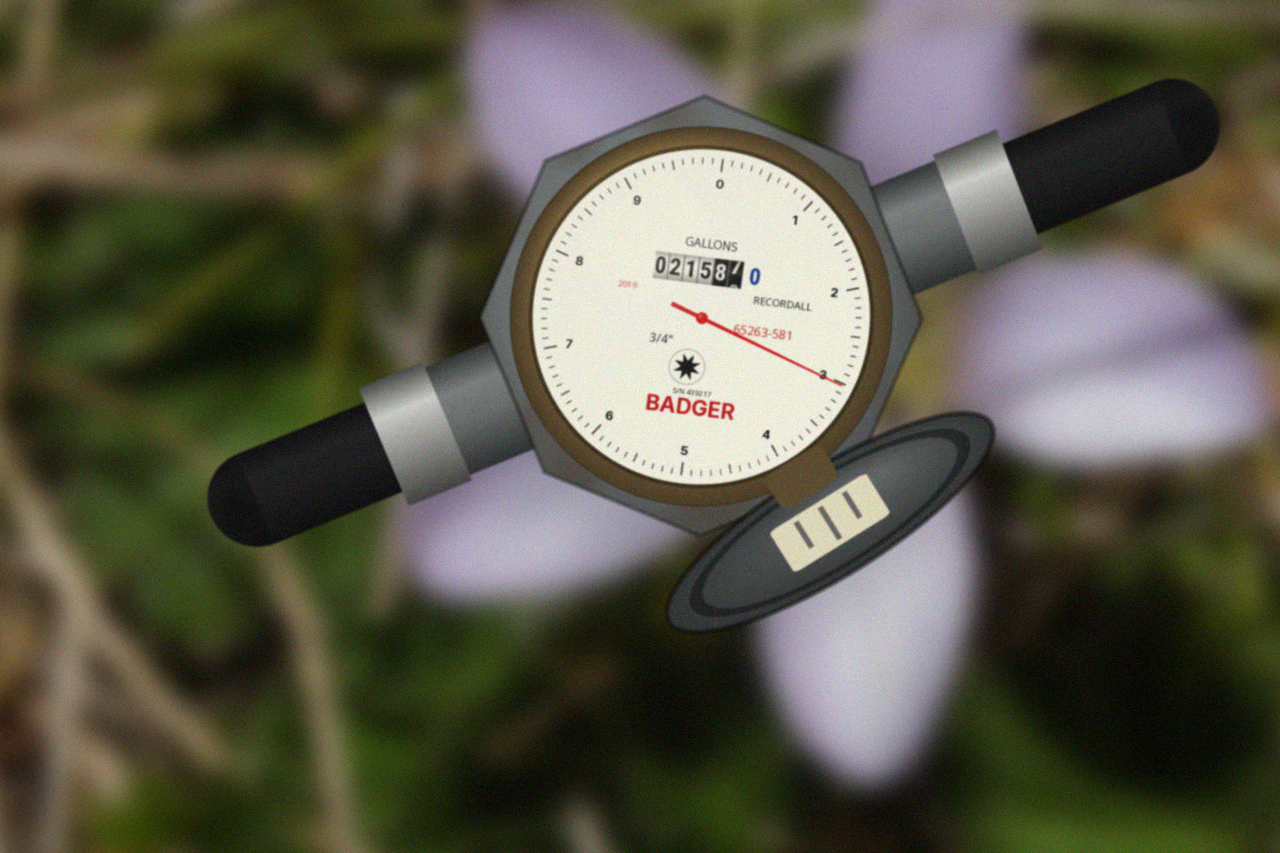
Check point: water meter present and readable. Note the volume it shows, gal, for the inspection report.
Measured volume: 215873.0 gal
